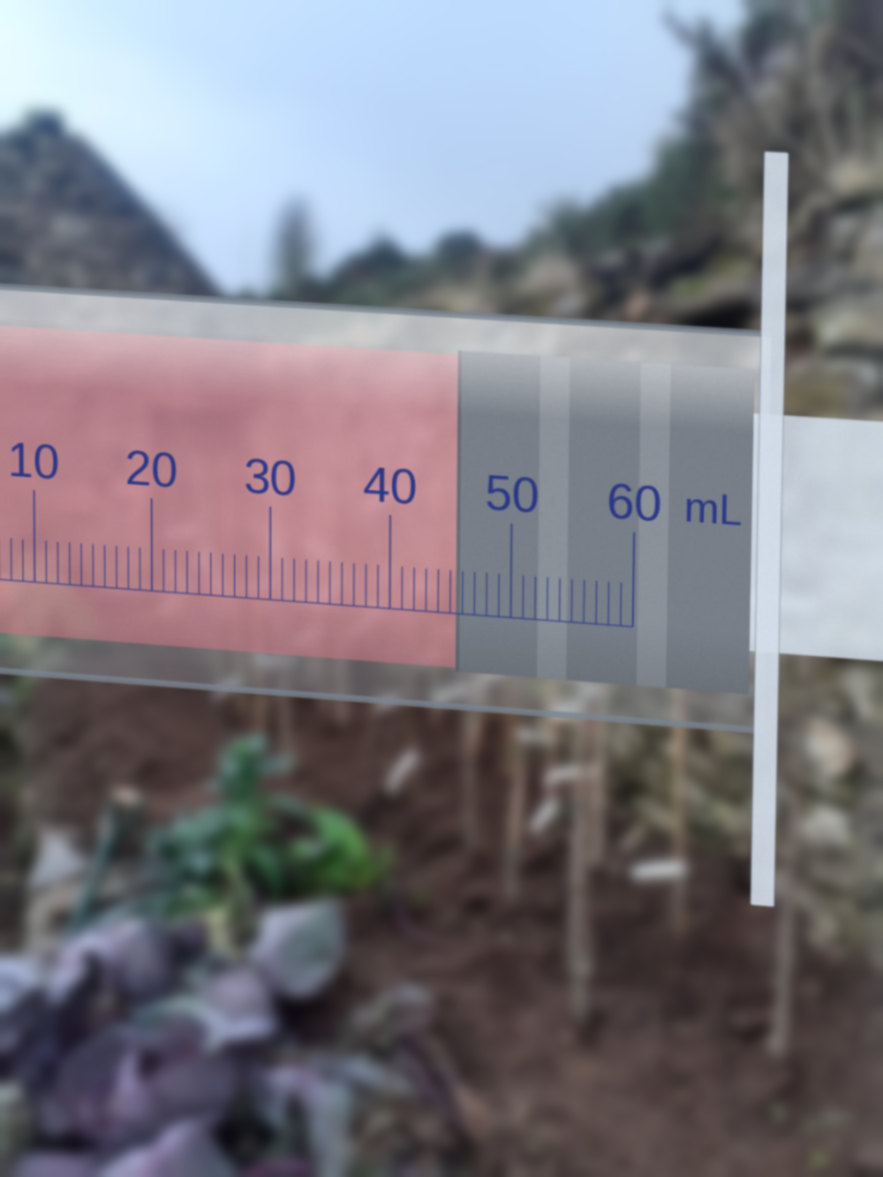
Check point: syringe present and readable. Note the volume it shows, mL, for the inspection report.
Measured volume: 45.5 mL
